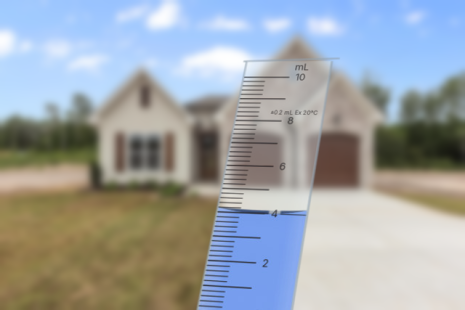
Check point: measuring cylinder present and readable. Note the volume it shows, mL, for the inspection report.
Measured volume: 4 mL
